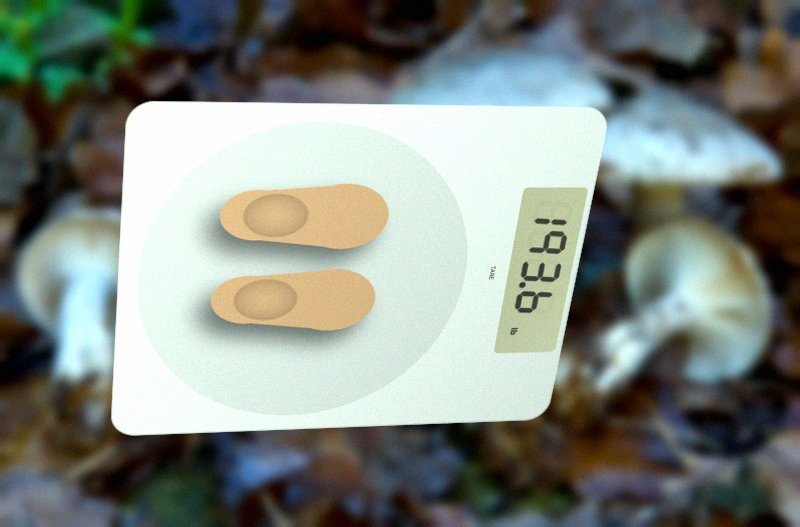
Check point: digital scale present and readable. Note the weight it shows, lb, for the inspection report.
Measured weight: 193.6 lb
